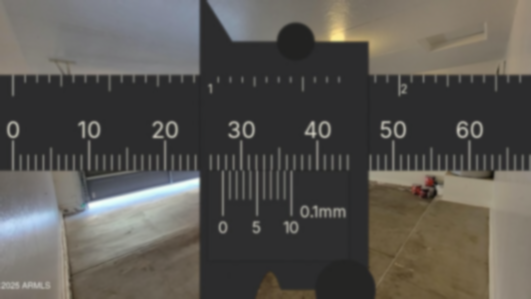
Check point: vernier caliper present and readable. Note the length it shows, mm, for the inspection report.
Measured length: 27.6 mm
